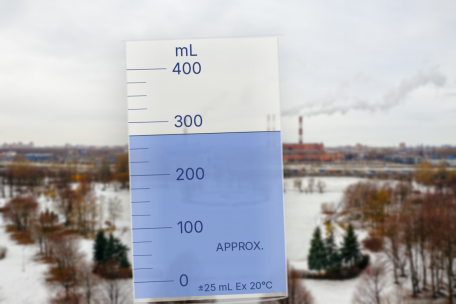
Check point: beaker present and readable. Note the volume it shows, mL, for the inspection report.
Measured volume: 275 mL
